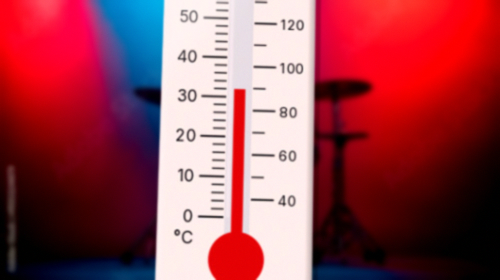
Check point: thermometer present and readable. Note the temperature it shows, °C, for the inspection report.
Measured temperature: 32 °C
